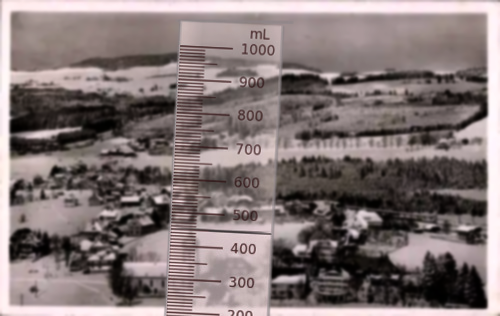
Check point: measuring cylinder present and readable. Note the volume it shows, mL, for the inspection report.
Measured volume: 450 mL
